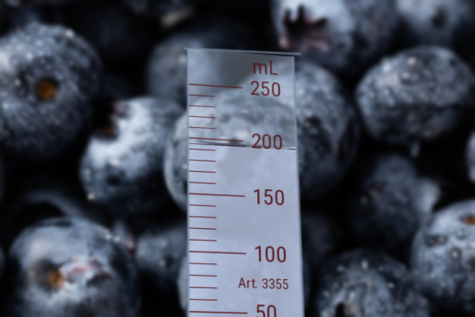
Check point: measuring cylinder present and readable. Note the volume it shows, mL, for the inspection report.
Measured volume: 195 mL
